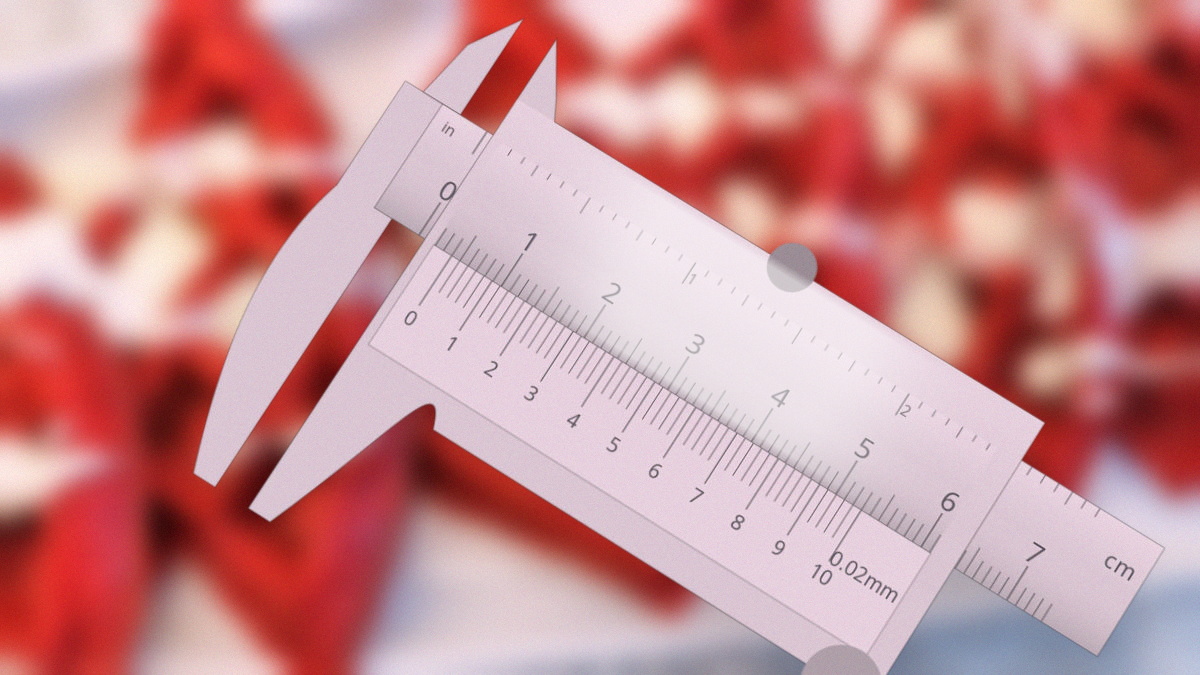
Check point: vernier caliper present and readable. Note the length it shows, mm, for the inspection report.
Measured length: 4.0 mm
